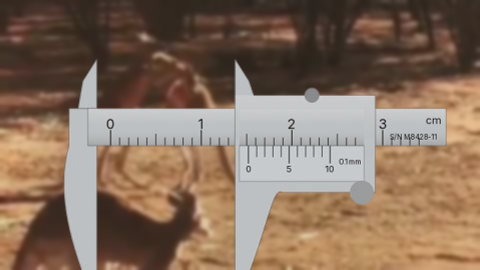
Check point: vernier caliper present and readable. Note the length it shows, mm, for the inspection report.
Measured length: 15.2 mm
